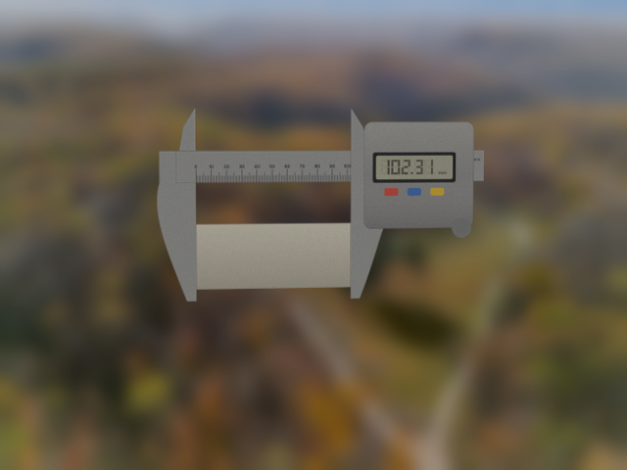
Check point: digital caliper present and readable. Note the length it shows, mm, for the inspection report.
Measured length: 102.31 mm
